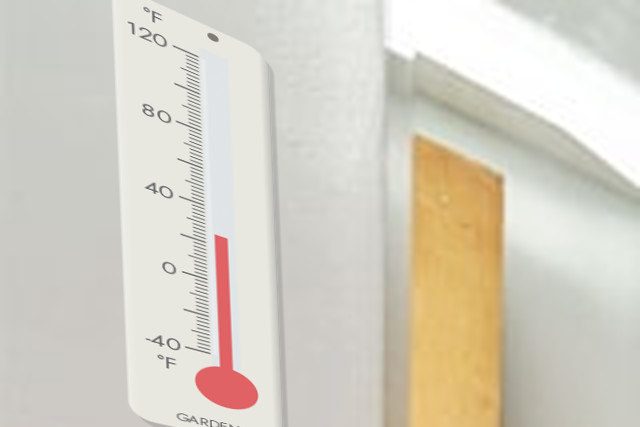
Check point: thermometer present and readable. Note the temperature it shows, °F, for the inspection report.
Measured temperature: 26 °F
